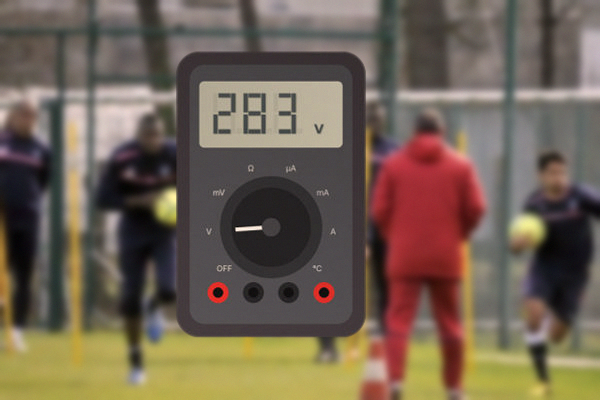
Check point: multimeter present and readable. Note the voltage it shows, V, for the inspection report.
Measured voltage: 283 V
